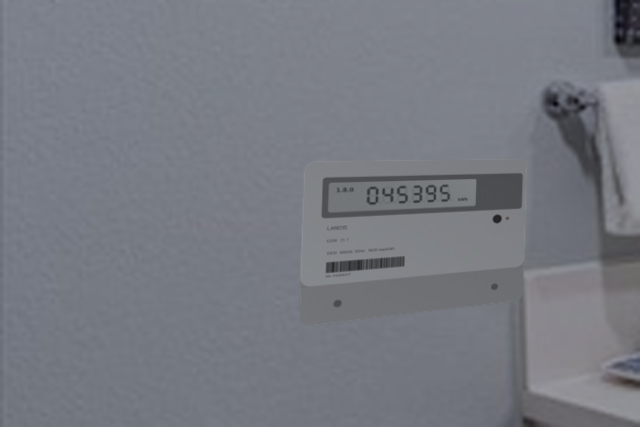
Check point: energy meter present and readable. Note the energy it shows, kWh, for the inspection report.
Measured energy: 45395 kWh
